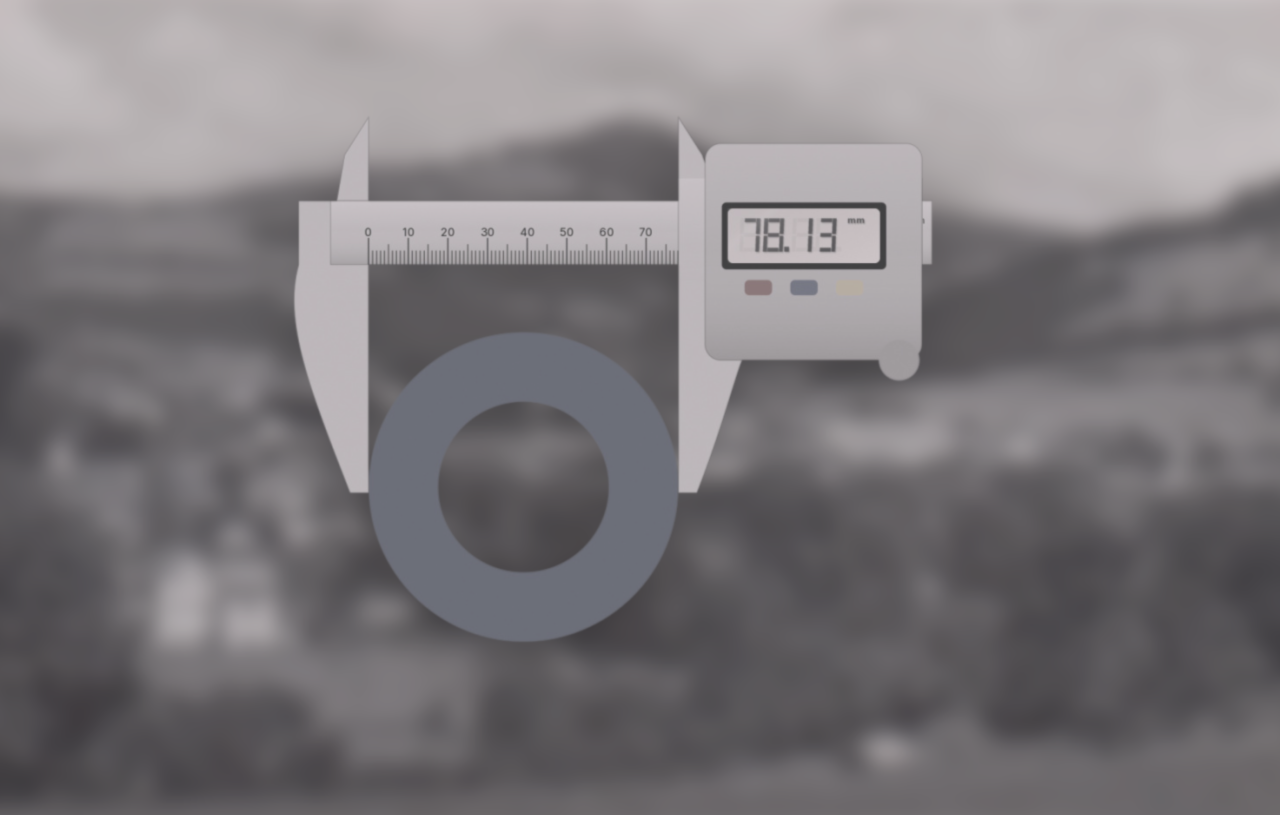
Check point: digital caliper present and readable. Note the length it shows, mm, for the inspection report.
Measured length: 78.13 mm
